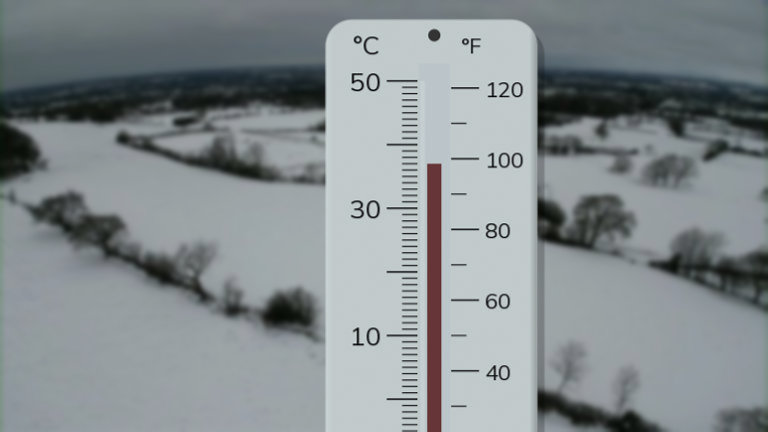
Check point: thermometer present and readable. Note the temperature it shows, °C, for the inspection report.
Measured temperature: 37 °C
